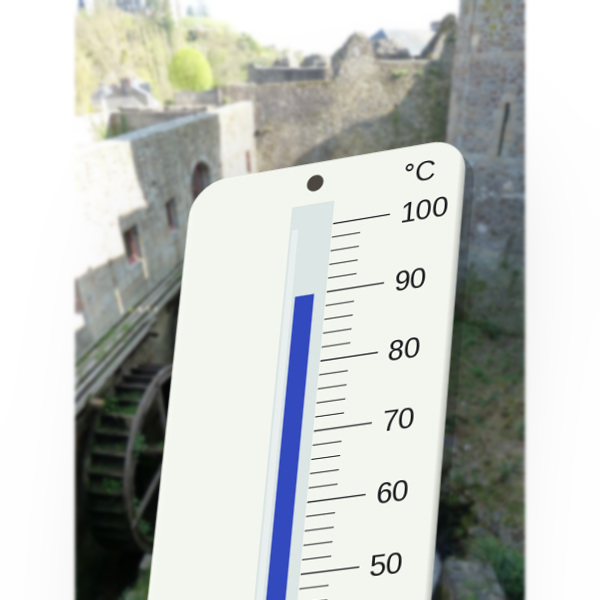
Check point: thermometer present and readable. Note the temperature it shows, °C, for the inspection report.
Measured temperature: 90 °C
